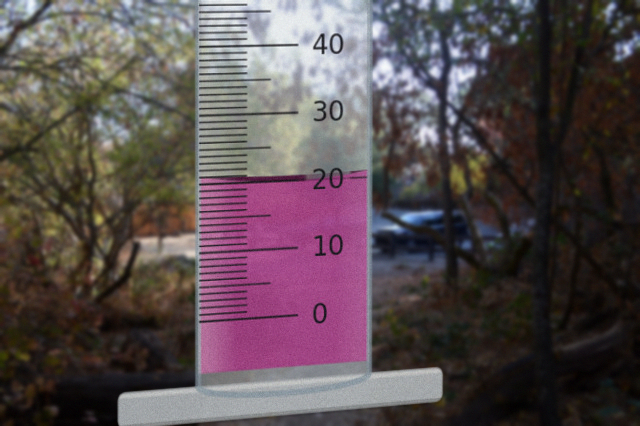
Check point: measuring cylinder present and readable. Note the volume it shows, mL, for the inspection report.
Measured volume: 20 mL
